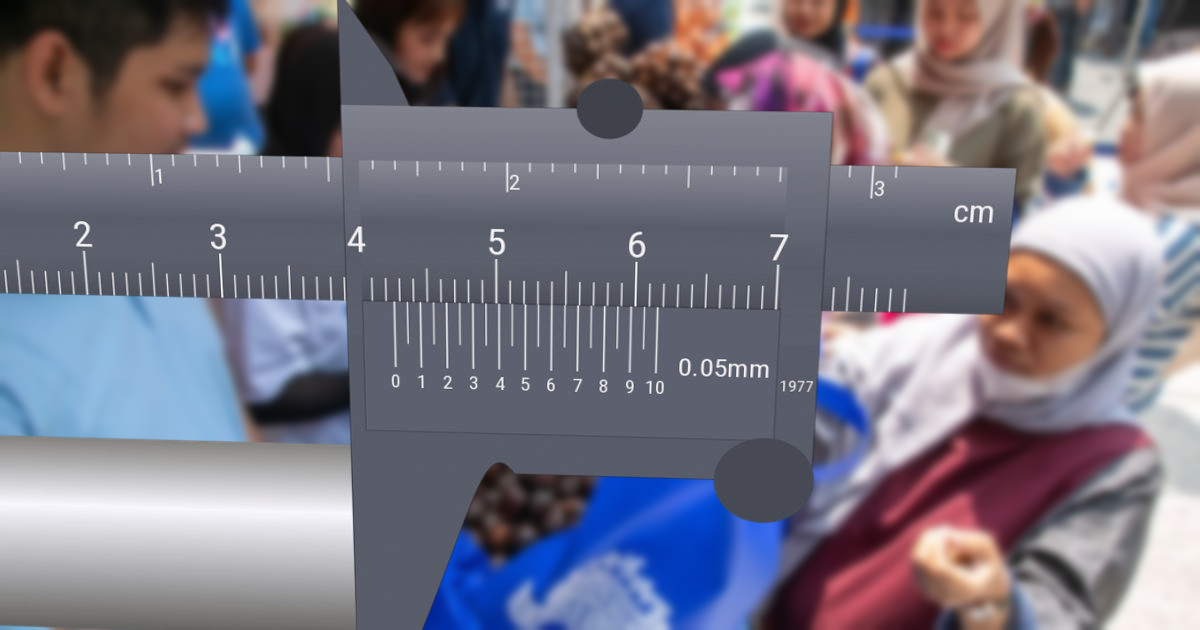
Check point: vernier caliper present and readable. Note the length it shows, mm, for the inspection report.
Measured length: 42.6 mm
